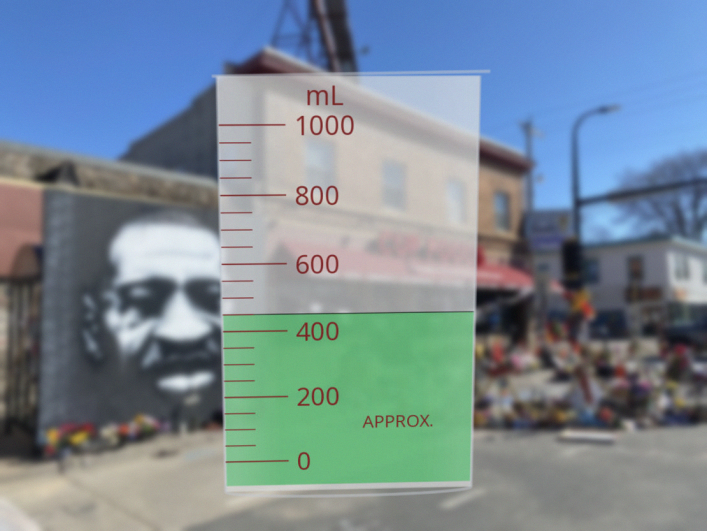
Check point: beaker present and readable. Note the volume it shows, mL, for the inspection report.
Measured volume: 450 mL
